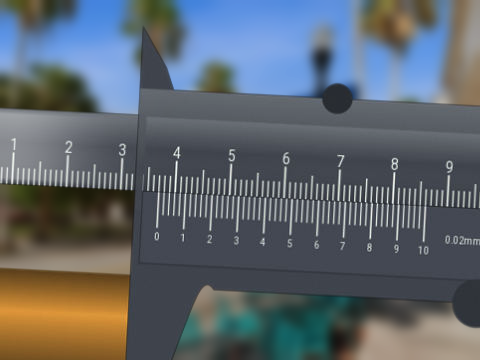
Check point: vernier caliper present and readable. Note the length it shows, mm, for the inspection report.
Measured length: 37.0 mm
